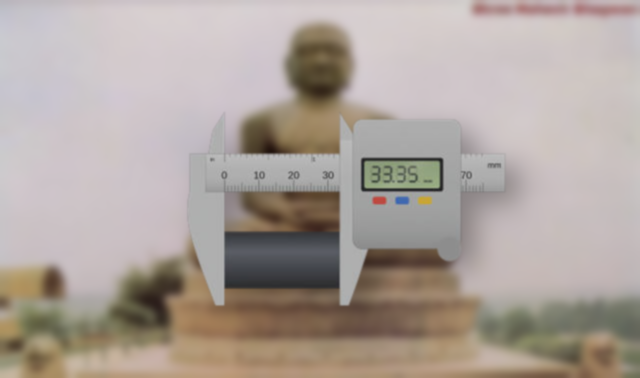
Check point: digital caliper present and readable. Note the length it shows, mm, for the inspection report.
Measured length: 33.35 mm
